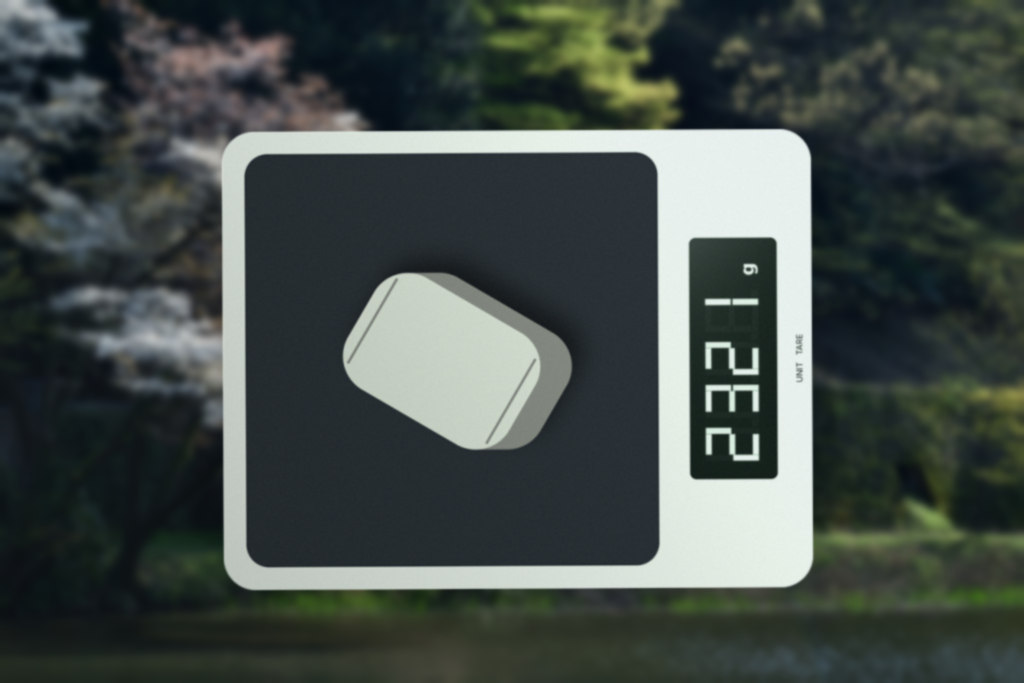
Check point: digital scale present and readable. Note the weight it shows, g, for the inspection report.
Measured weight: 2321 g
